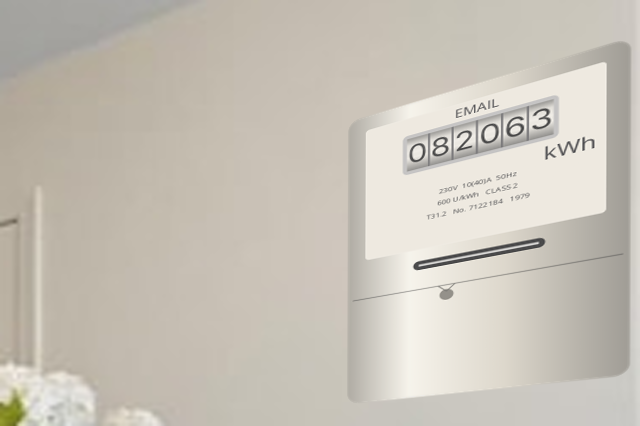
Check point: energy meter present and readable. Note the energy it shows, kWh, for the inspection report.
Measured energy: 82063 kWh
